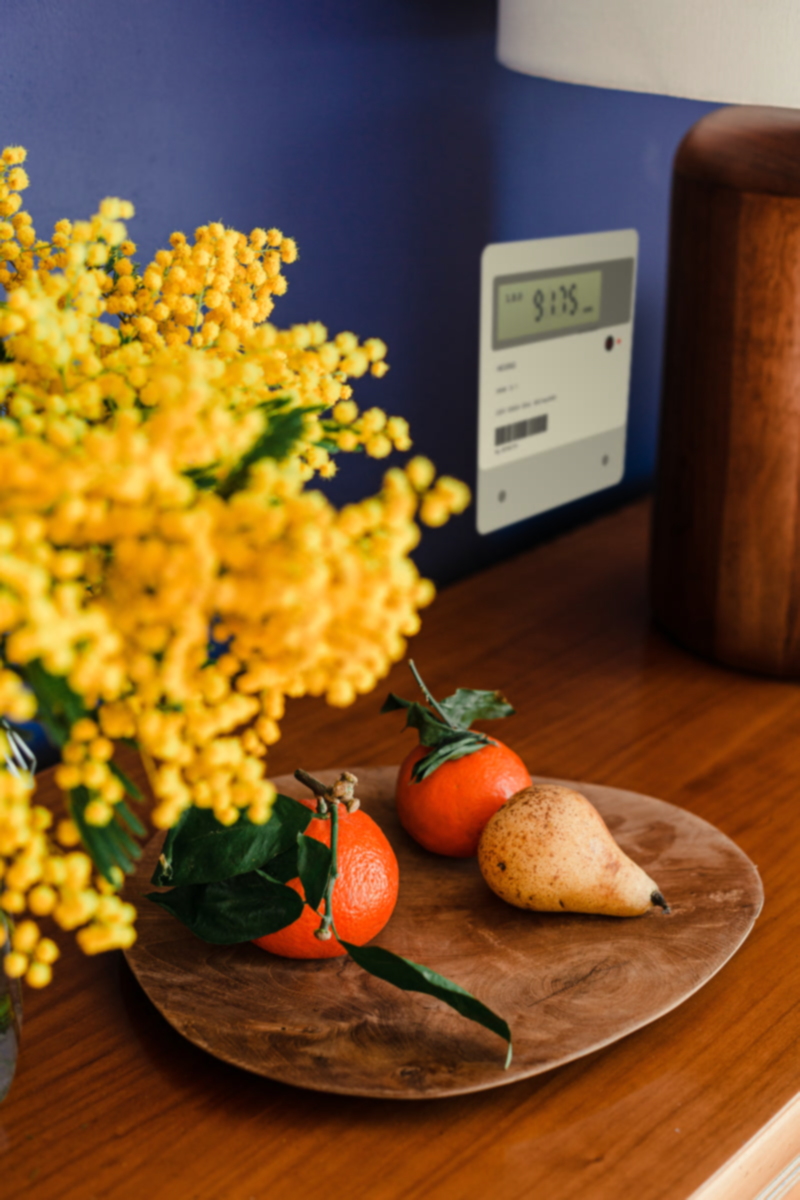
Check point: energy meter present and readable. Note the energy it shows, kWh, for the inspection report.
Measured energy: 9175 kWh
